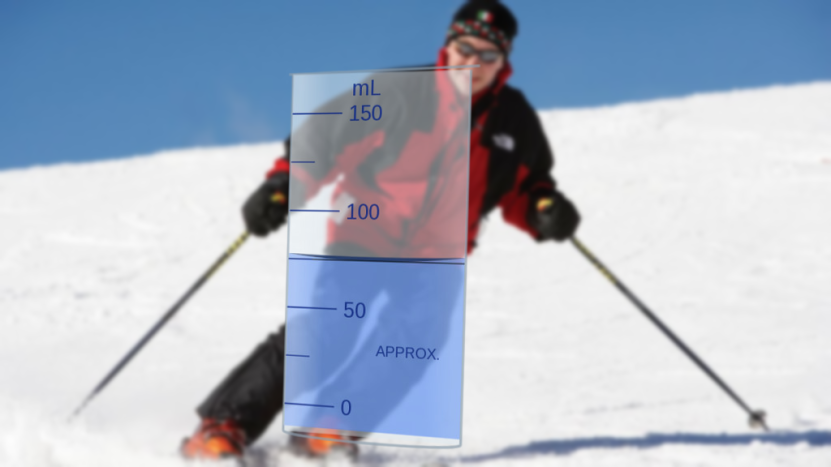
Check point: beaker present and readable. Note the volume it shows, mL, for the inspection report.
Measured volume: 75 mL
